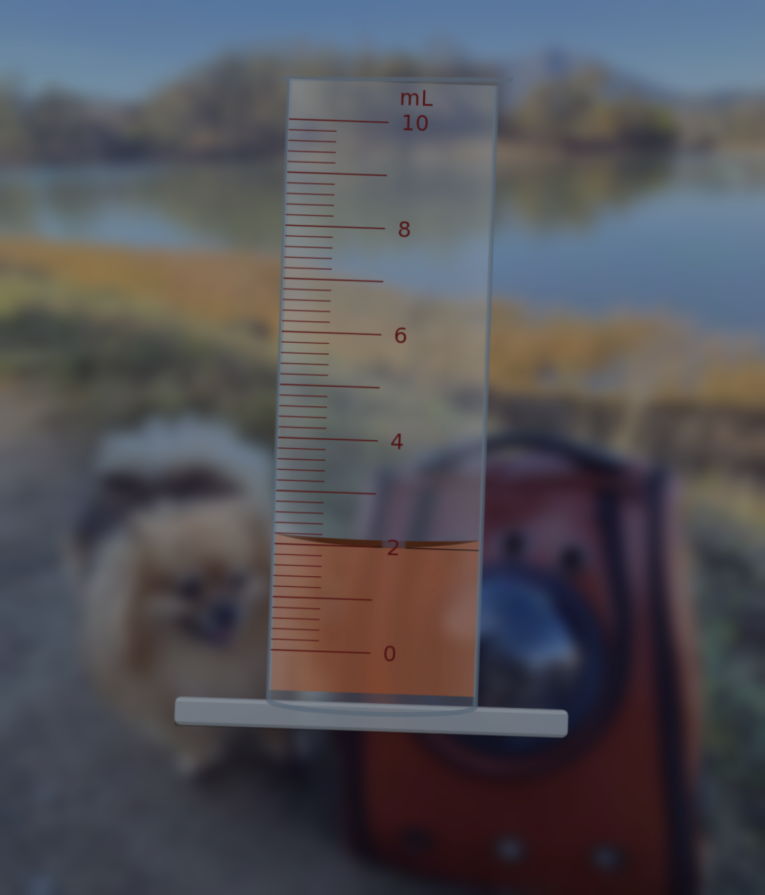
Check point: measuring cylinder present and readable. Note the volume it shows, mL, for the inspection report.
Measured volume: 2 mL
